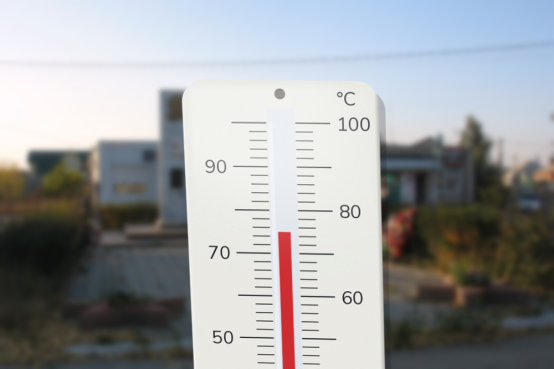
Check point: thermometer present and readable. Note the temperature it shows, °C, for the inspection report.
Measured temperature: 75 °C
